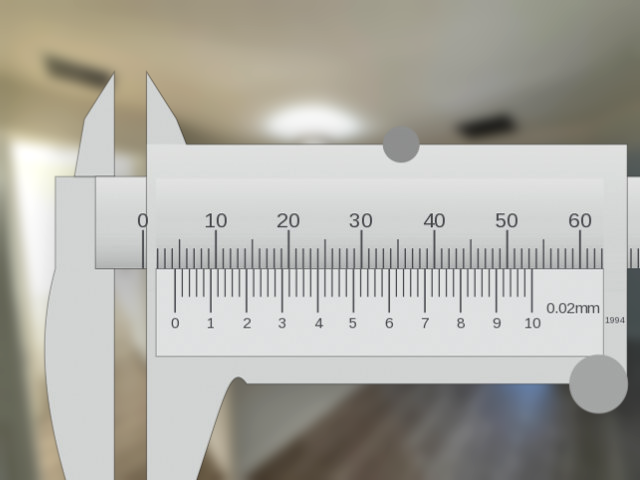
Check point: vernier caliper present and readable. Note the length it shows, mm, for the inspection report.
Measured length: 4.4 mm
